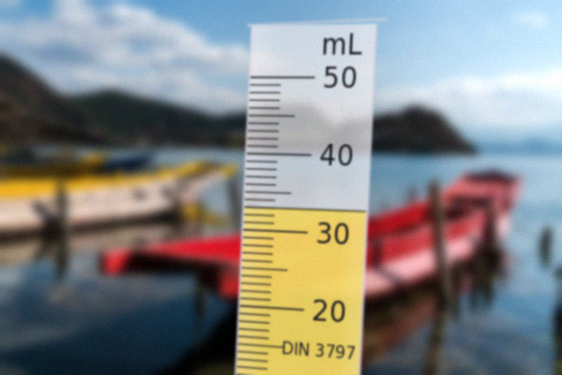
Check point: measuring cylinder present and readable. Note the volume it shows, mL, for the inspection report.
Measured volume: 33 mL
